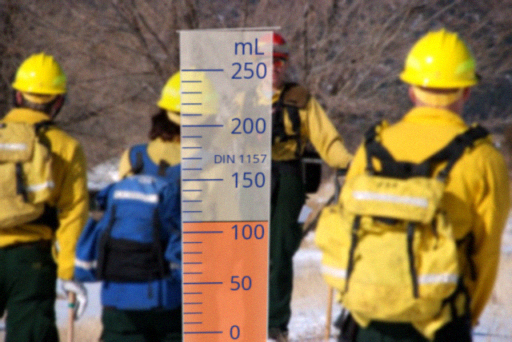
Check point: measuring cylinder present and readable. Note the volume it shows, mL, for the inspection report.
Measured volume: 110 mL
